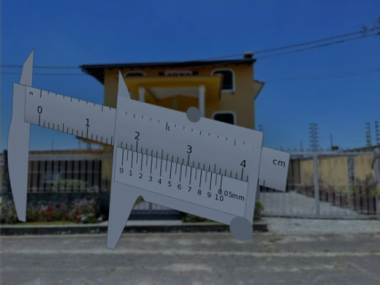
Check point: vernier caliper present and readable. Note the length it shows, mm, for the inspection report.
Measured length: 17.4 mm
